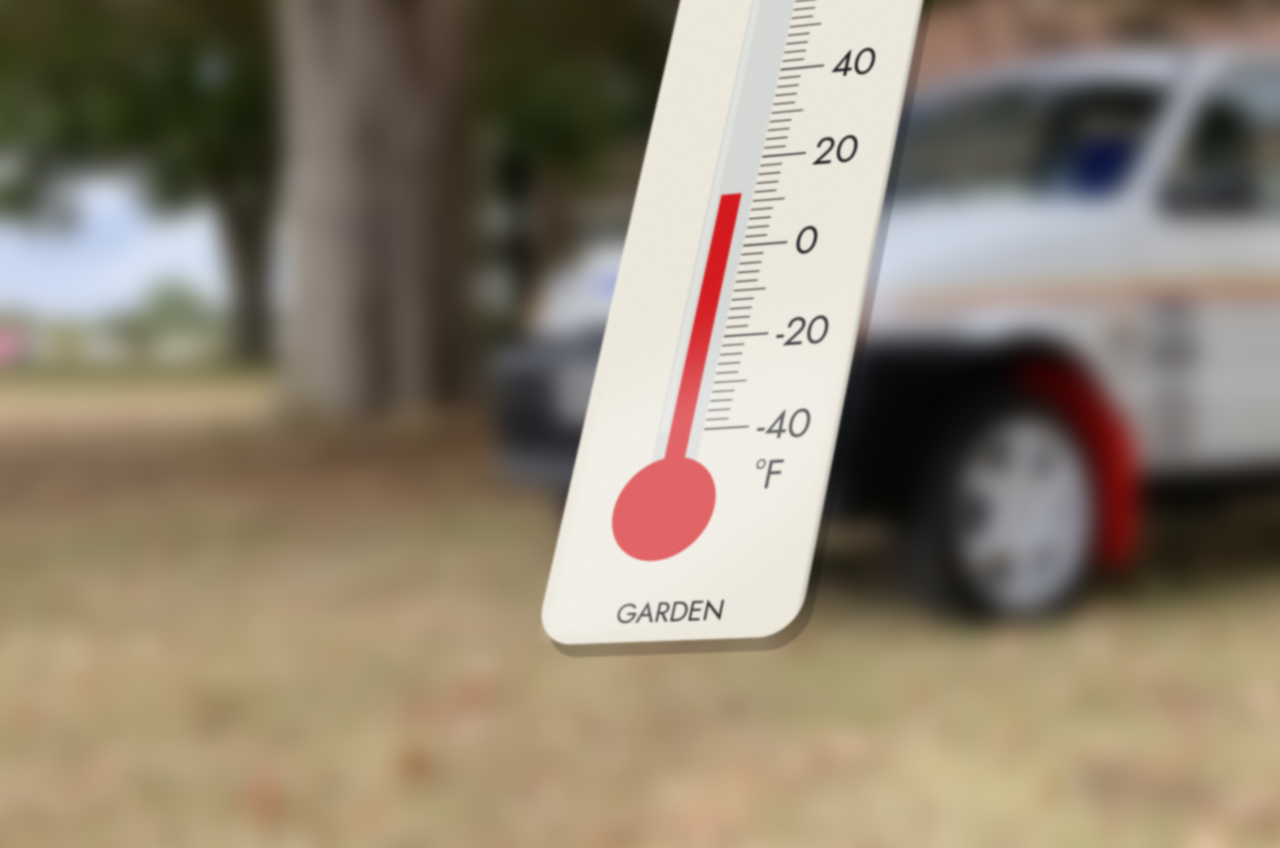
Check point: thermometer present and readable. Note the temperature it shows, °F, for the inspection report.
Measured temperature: 12 °F
